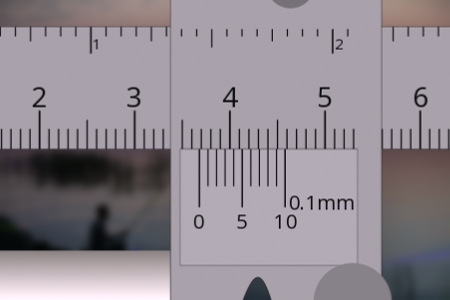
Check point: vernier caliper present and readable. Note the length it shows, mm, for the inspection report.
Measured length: 36.8 mm
